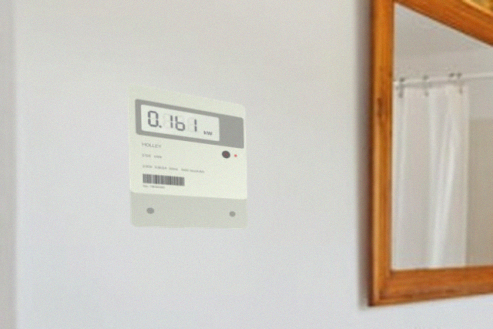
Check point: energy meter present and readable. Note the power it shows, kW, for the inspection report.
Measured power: 0.161 kW
